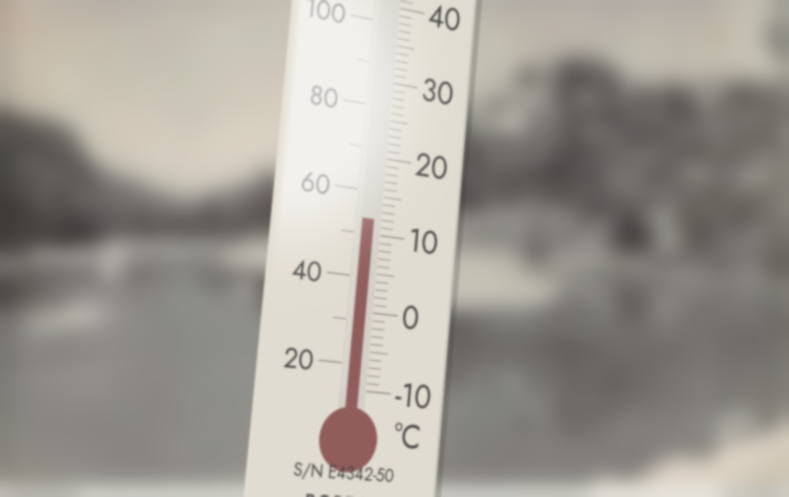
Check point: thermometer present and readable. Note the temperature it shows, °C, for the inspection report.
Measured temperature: 12 °C
